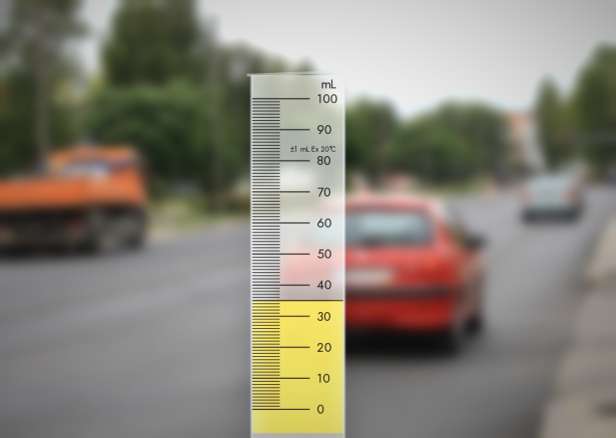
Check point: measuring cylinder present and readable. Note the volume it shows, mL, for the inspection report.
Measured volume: 35 mL
